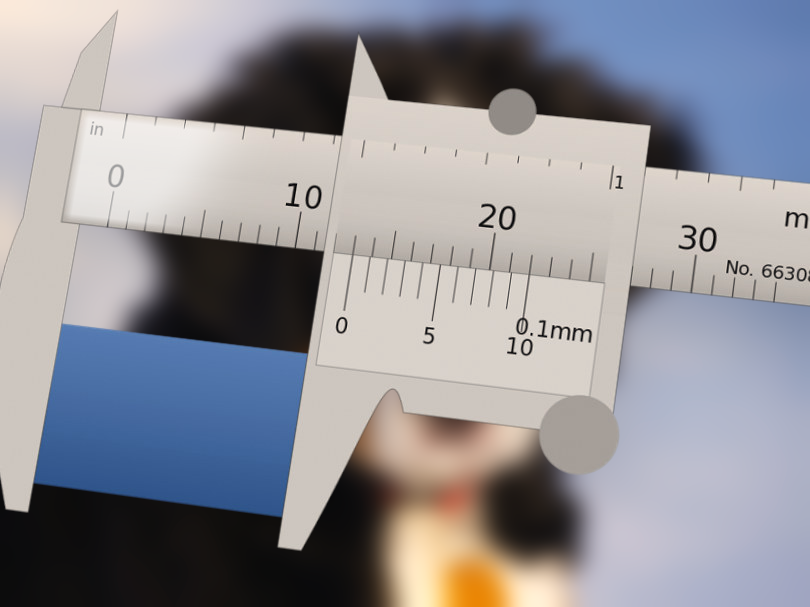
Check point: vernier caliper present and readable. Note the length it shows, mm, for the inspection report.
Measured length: 13.0 mm
